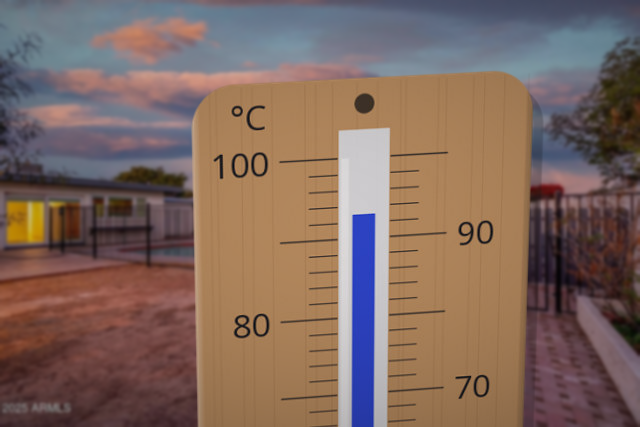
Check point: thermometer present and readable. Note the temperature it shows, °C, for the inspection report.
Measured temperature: 93 °C
